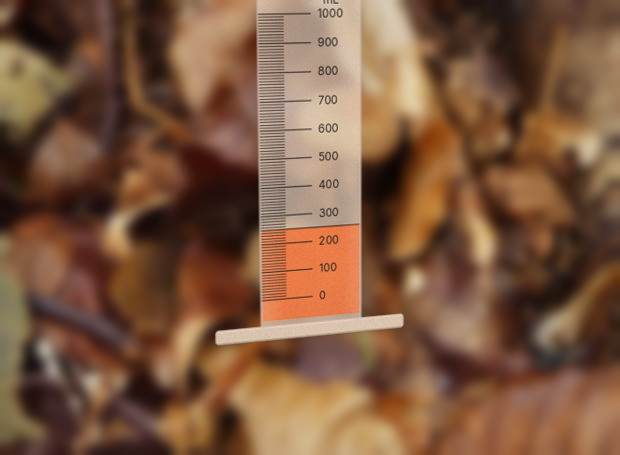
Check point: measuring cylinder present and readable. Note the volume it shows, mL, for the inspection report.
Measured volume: 250 mL
